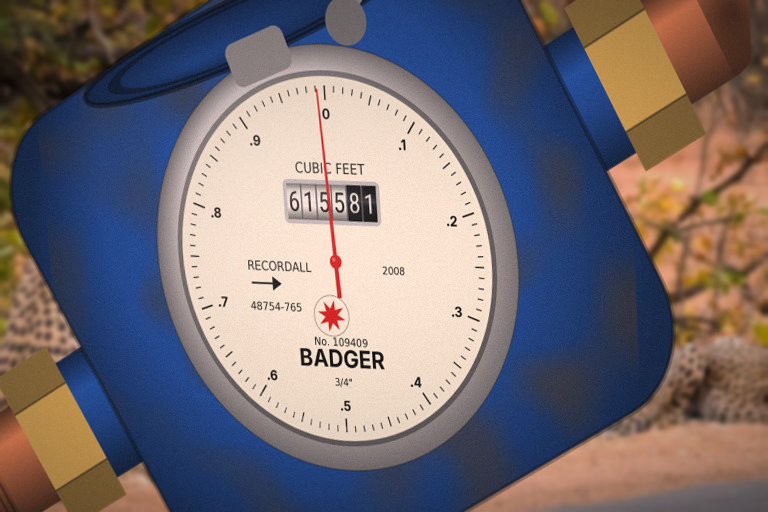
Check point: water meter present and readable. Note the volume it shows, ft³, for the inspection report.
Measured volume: 615580.99 ft³
